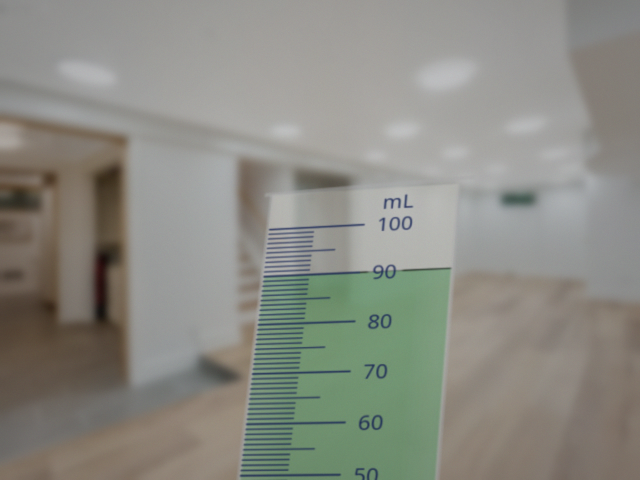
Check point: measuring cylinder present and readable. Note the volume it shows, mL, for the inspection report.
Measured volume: 90 mL
